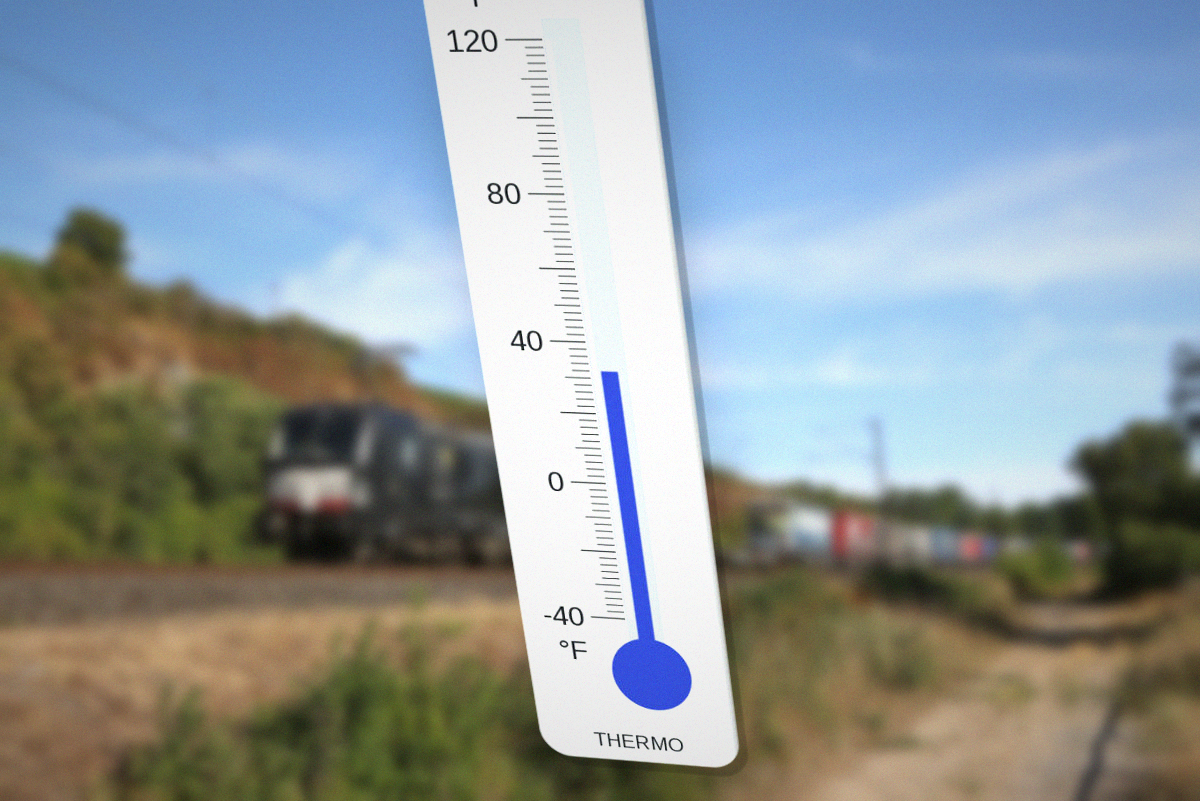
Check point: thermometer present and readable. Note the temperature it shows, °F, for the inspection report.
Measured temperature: 32 °F
